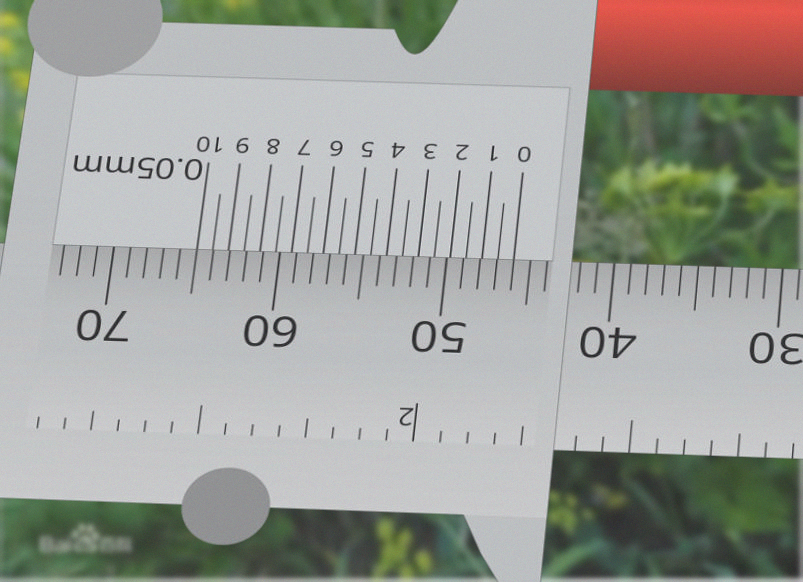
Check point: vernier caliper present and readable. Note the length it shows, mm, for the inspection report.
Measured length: 46.0 mm
